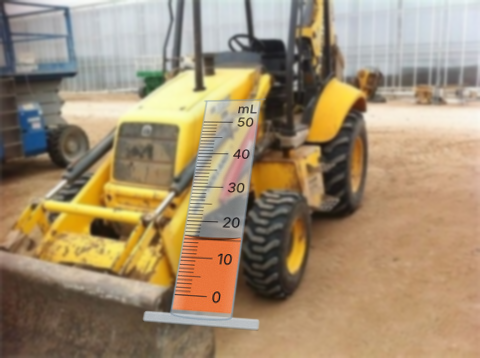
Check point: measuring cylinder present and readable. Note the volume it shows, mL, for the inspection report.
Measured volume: 15 mL
